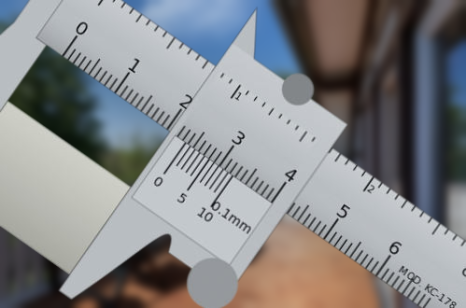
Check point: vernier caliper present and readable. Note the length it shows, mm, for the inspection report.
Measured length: 23.6 mm
